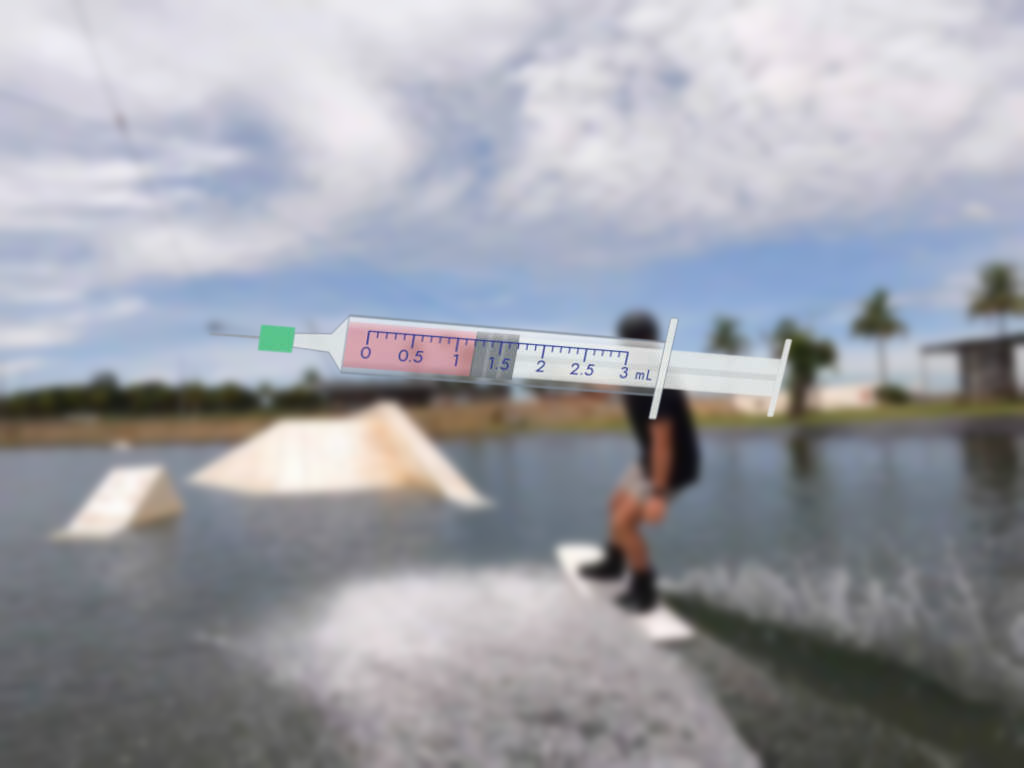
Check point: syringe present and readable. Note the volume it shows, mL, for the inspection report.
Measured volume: 1.2 mL
